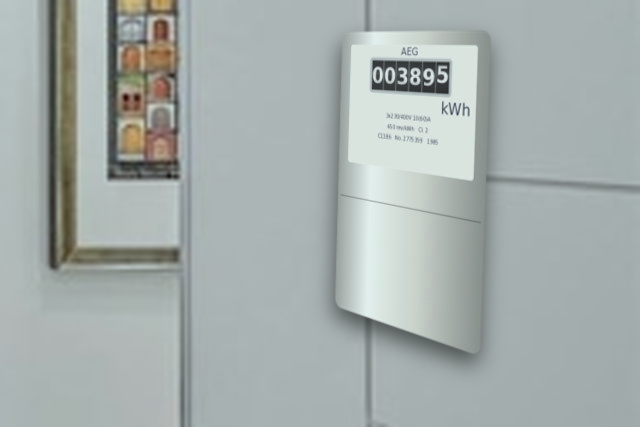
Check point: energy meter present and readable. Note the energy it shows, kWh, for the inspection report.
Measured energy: 3895 kWh
